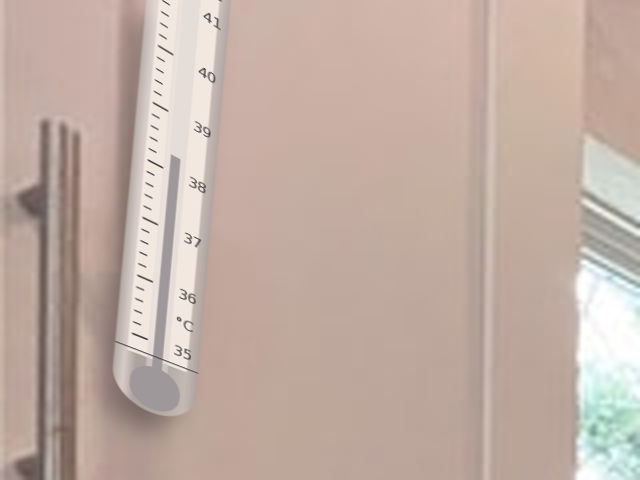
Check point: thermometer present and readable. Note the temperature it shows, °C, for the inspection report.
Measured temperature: 38.3 °C
